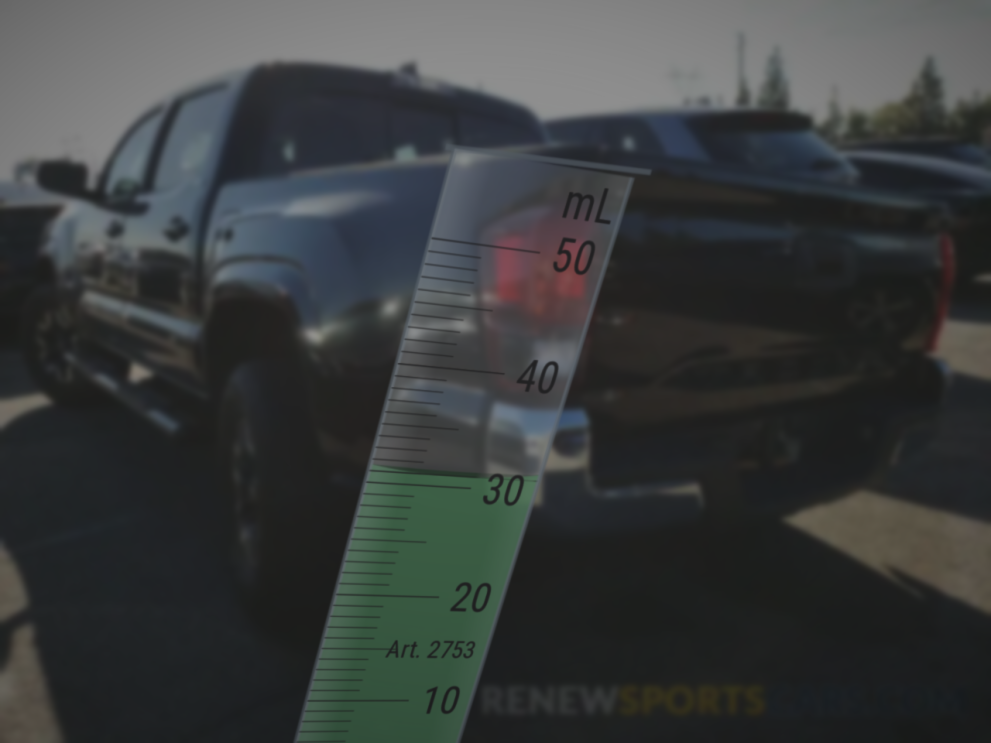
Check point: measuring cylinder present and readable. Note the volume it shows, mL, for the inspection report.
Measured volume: 31 mL
